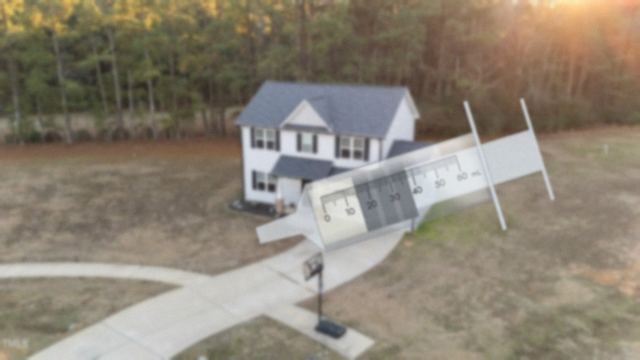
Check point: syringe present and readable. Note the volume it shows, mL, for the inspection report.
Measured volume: 15 mL
